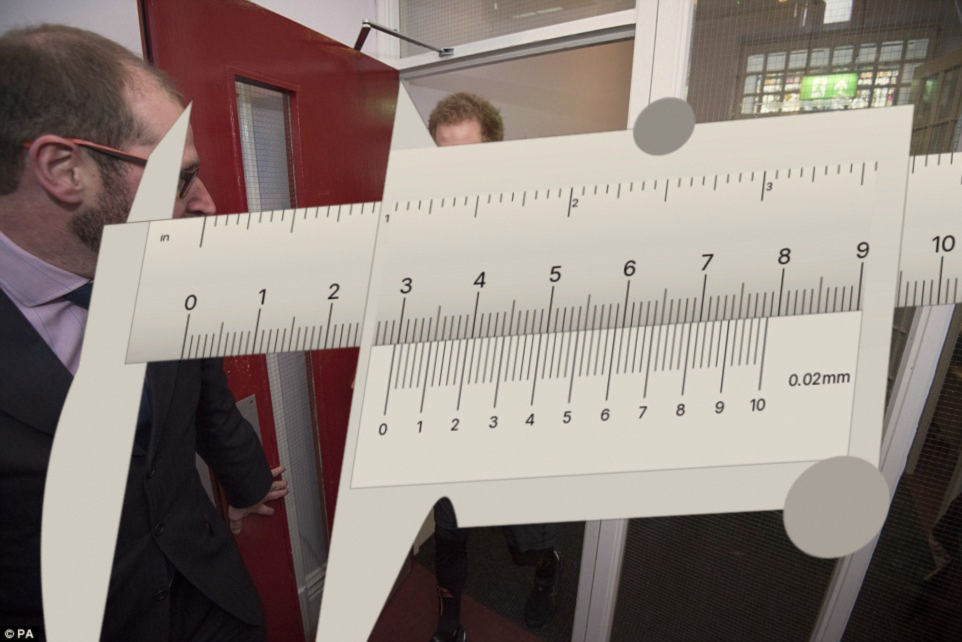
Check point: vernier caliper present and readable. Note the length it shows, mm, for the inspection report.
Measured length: 29.6 mm
